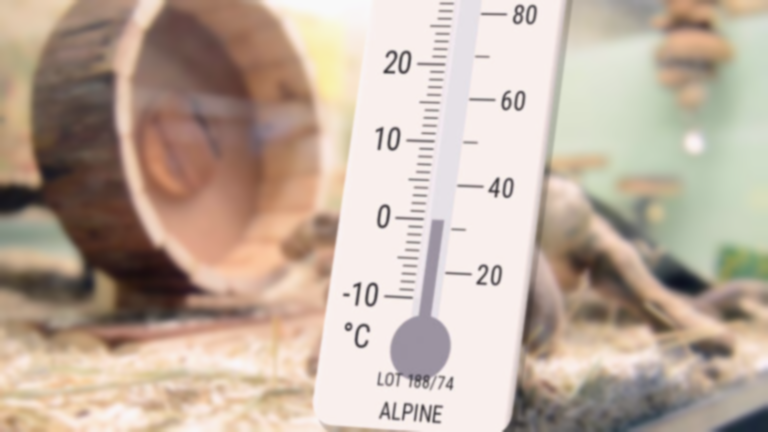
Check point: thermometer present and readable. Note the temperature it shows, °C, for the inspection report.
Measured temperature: 0 °C
